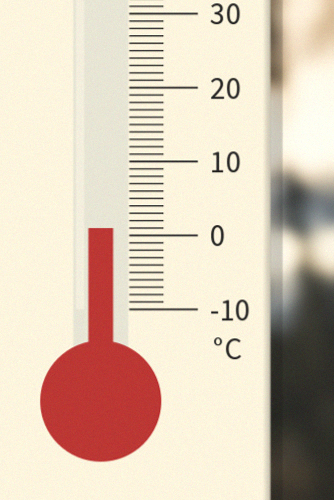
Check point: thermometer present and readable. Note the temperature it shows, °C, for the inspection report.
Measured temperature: 1 °C
